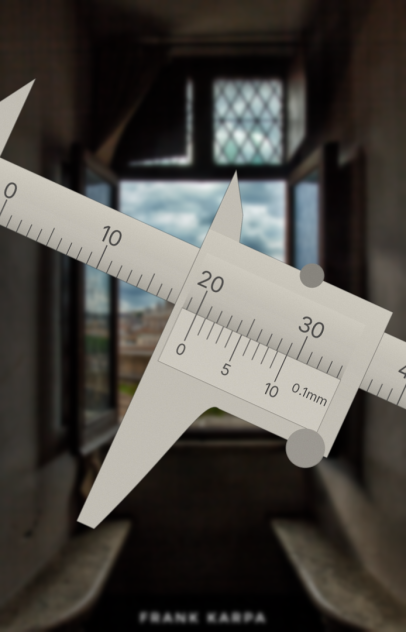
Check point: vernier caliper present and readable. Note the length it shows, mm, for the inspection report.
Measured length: 20.0 mm
